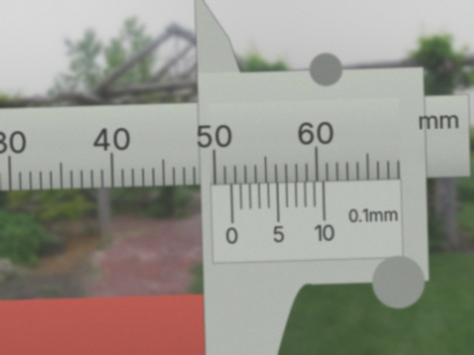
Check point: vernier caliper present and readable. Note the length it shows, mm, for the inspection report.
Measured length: 51.6 mm
